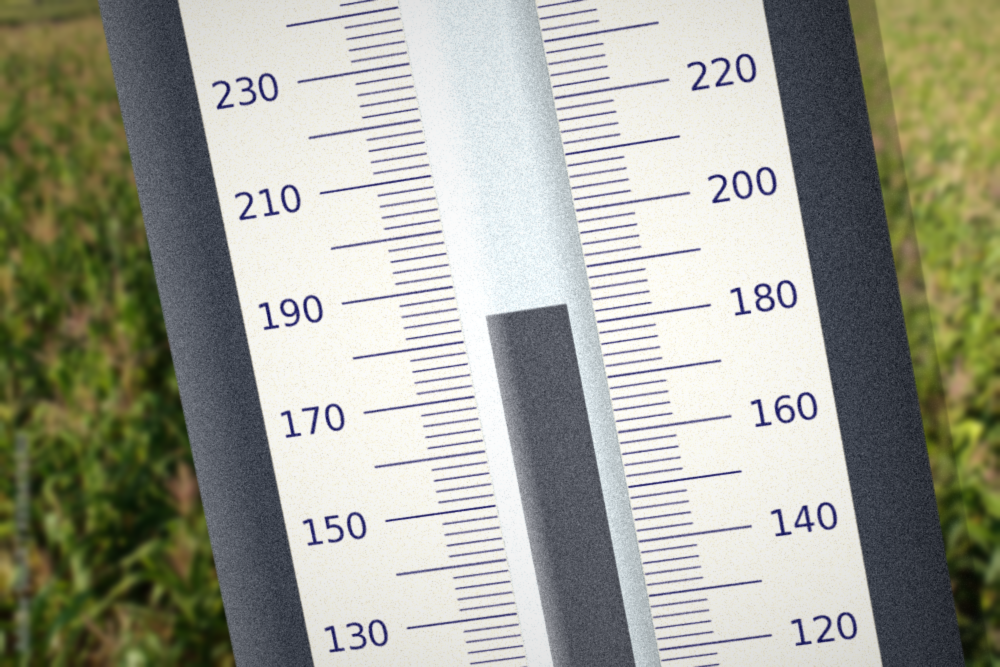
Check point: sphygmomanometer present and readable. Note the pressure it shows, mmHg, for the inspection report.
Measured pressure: 184 mmHg
